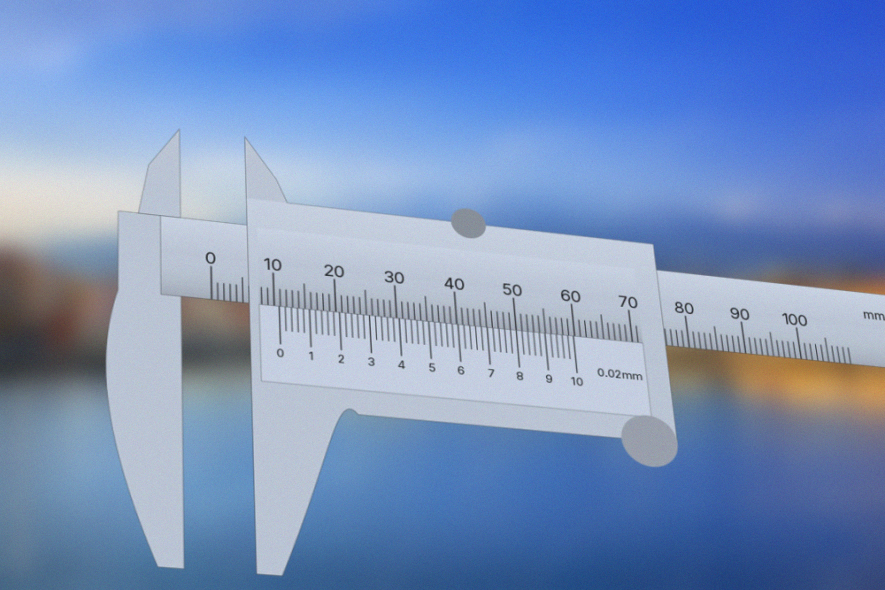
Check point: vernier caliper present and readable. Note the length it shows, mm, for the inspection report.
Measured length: 10.8 mm
